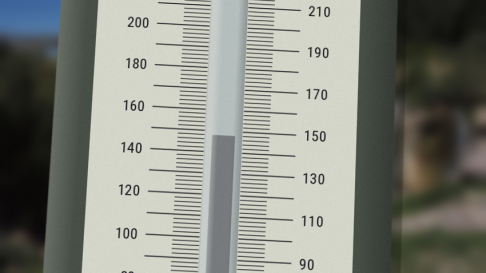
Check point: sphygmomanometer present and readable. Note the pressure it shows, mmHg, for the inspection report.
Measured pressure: 148 mmHg
